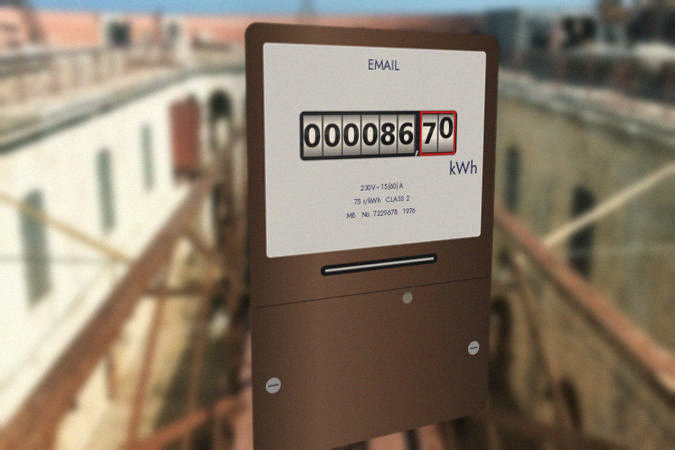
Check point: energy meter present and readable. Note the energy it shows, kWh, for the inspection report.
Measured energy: 86.70 kWh
